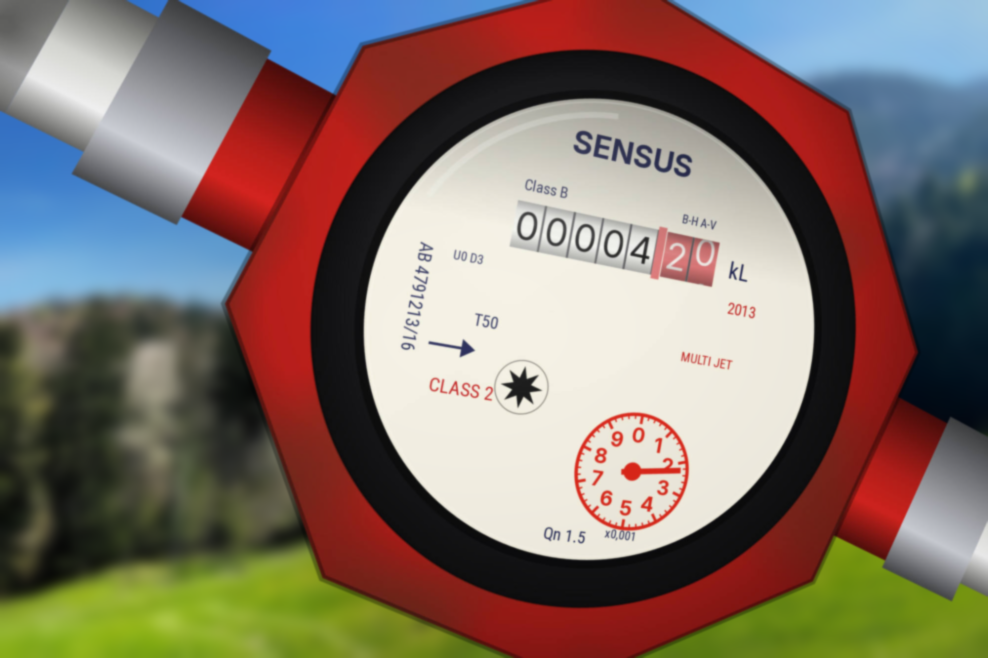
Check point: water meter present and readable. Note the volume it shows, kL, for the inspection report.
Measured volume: 4.202 kL
